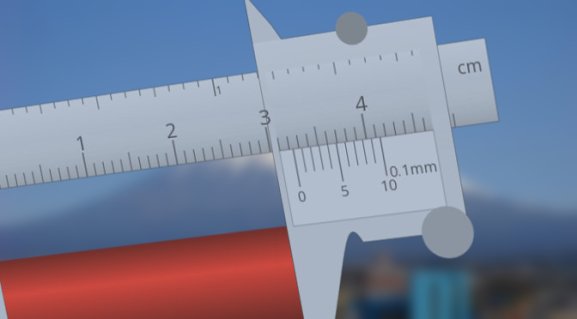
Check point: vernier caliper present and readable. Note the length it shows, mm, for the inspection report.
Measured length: 32.4 mm
